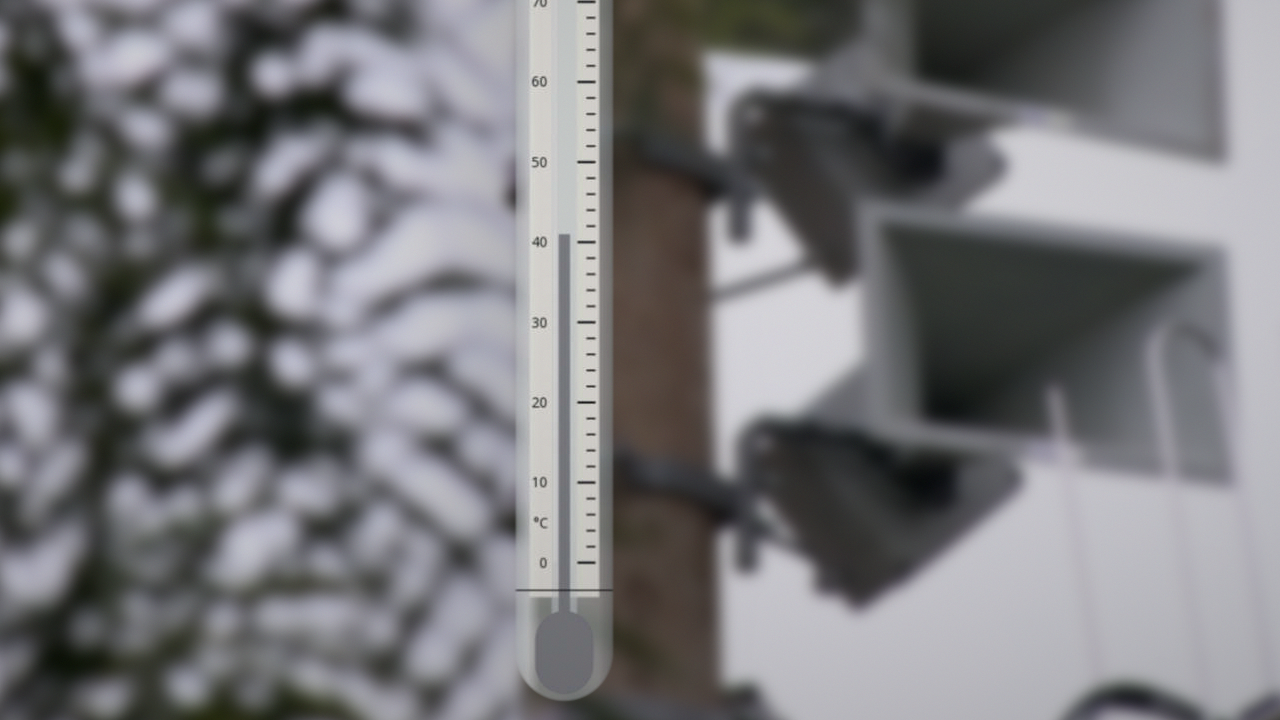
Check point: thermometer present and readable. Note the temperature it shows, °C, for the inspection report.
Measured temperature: 41 °C
